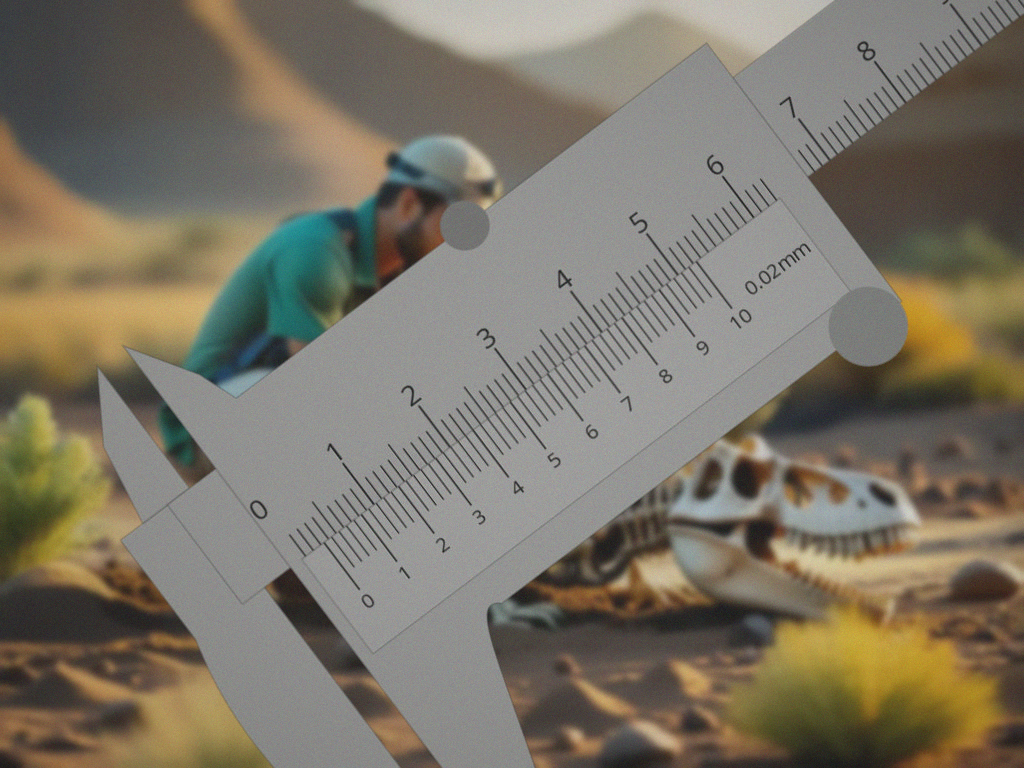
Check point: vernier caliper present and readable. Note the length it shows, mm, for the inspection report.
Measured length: 3.4 mm
